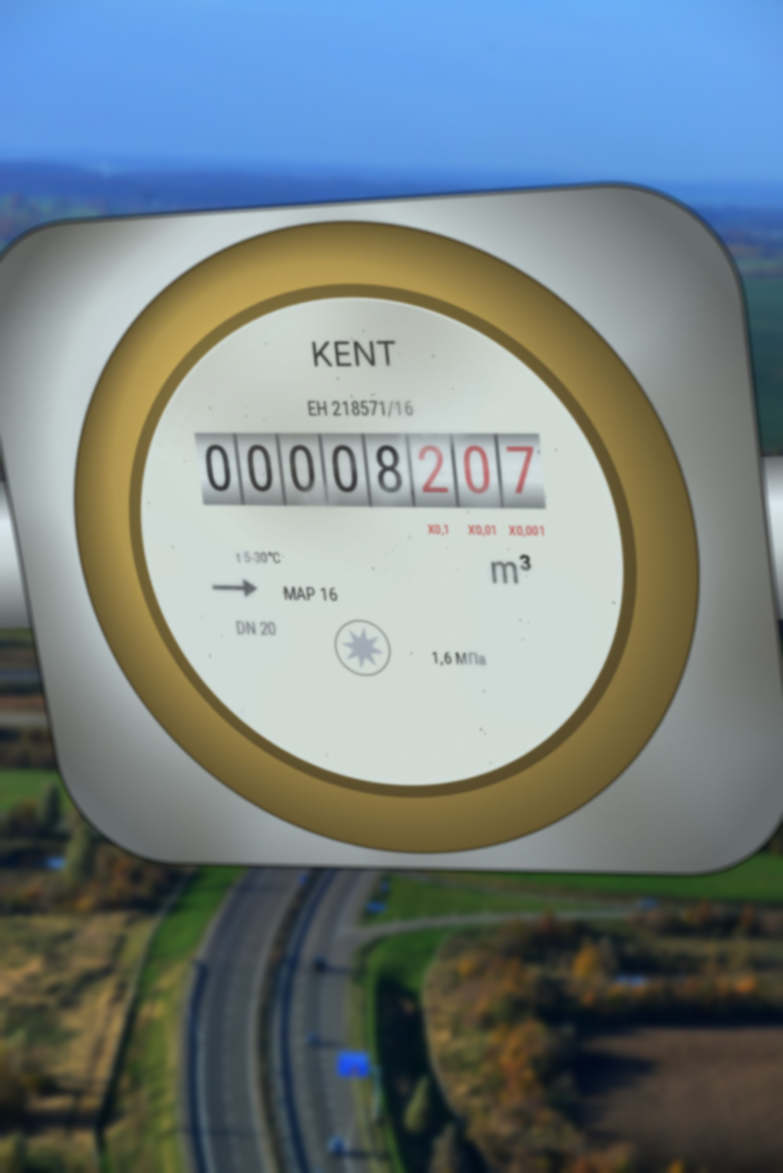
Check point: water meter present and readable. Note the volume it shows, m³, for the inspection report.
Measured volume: 8.207 m³
